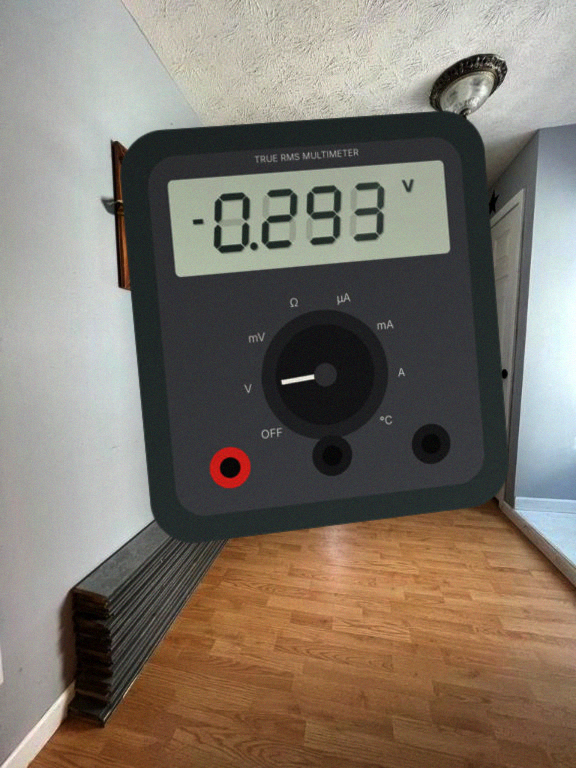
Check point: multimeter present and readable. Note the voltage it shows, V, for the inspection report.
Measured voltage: -0.293 V
